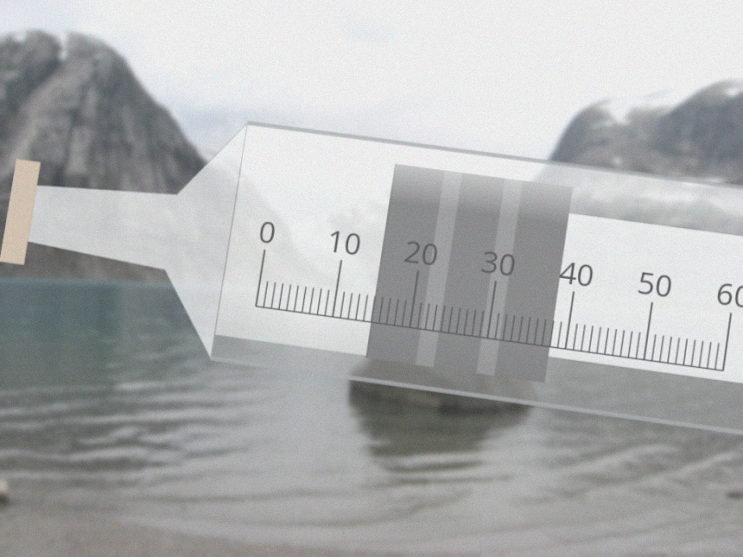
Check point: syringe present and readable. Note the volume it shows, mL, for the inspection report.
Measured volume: 15 mL
